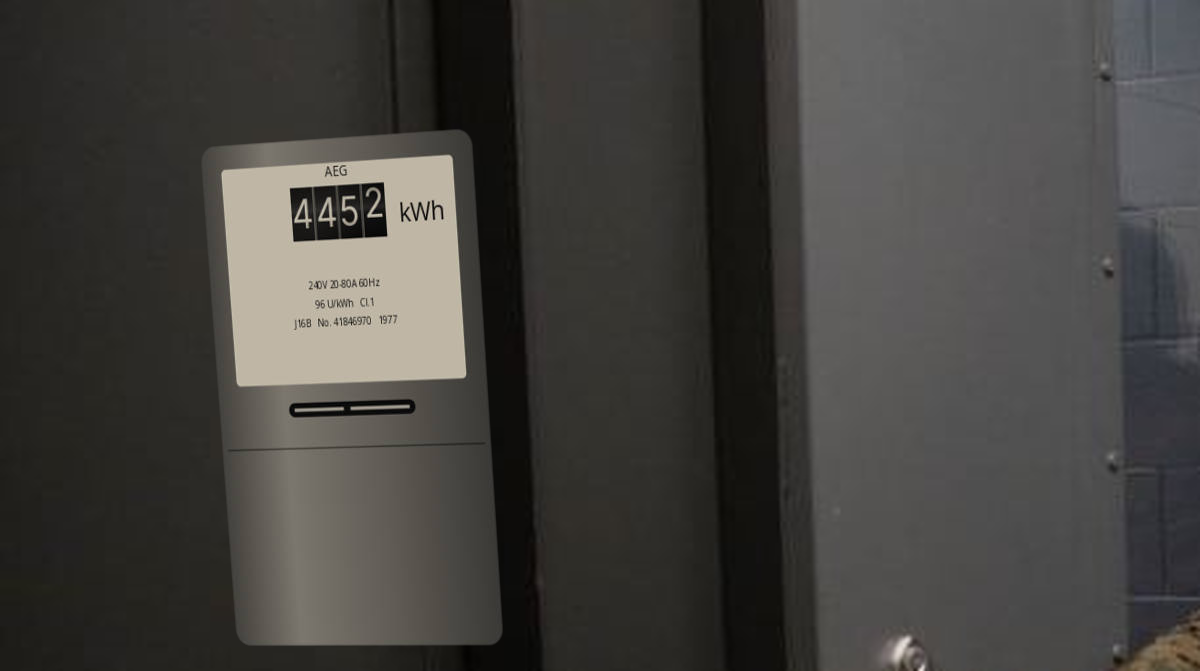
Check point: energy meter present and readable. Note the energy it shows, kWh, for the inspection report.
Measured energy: 4452 kWh
